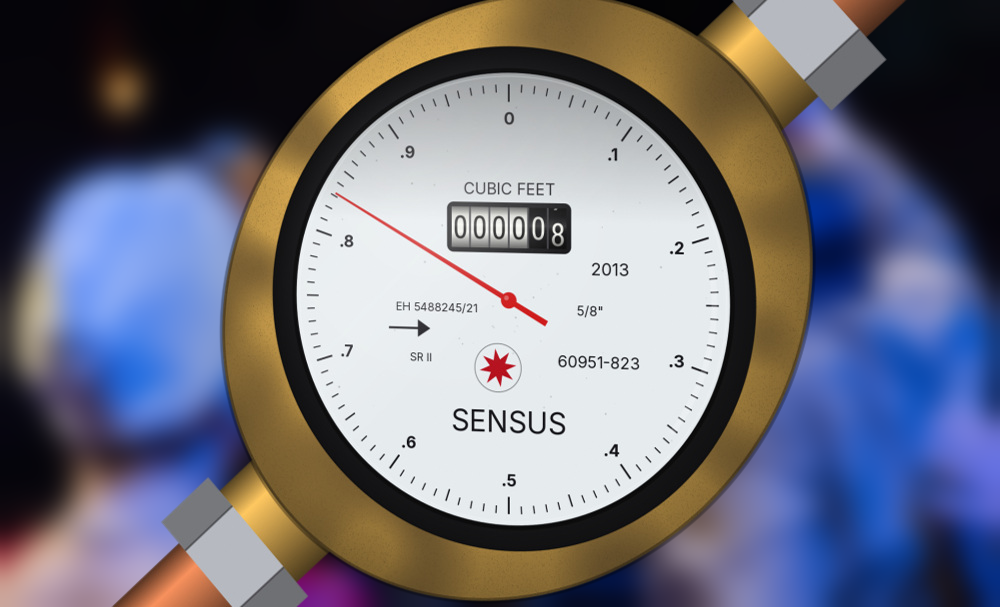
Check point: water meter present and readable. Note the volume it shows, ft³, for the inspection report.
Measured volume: 7.83 ft³
